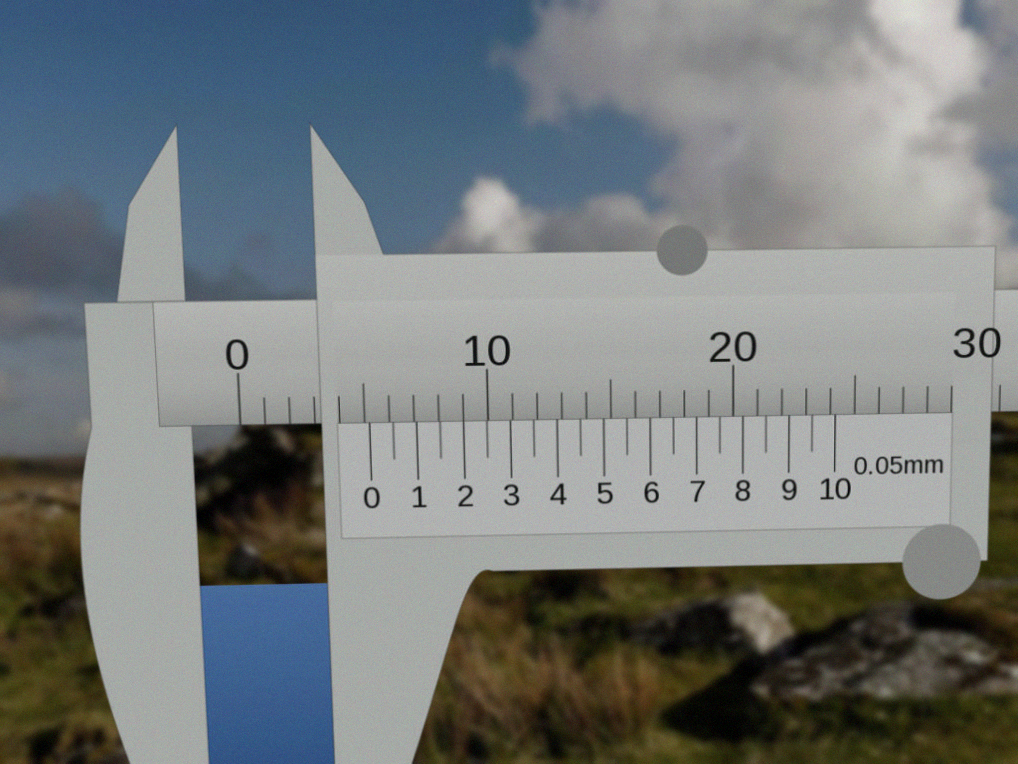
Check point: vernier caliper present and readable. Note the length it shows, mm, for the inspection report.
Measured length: 5.20 mm
